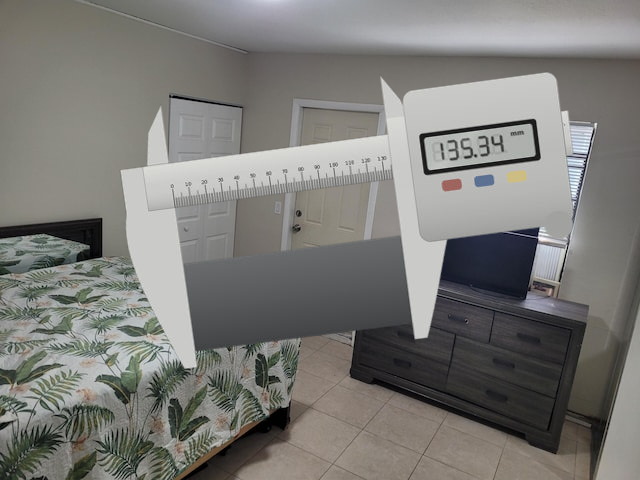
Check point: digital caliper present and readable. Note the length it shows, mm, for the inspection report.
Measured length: 135.34 mm
